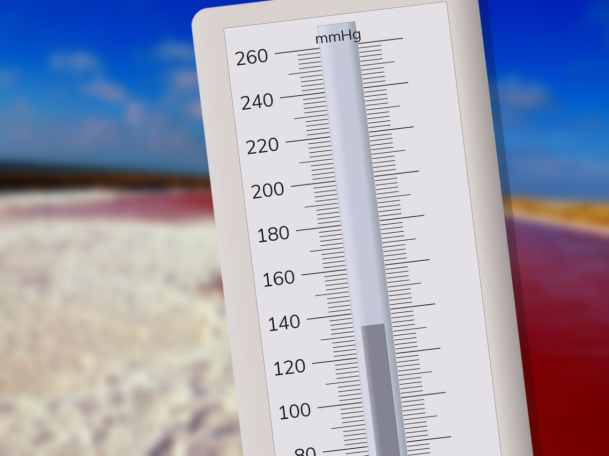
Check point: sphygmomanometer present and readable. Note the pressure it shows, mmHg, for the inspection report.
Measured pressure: 134 mmHg
